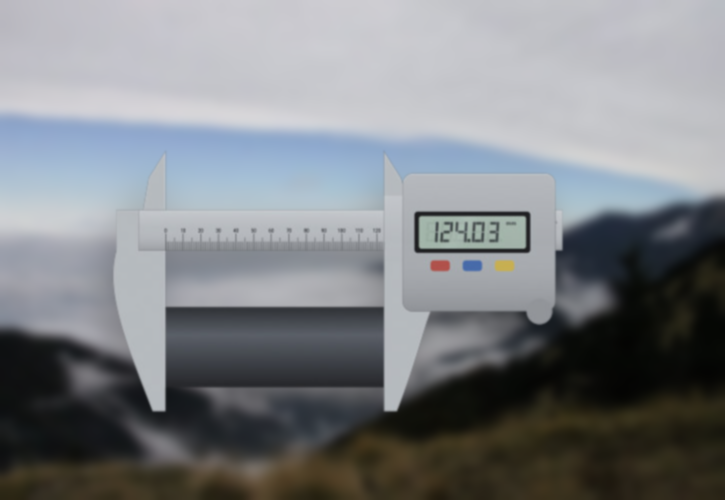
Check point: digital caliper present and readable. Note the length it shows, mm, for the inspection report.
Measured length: 124.03 mm
